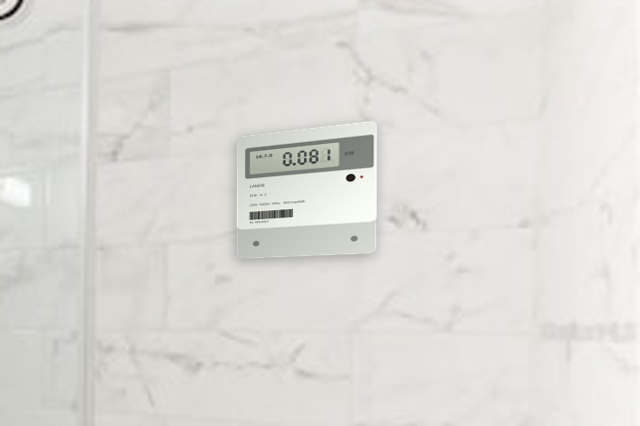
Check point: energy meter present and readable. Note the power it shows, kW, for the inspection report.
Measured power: 0.081 kW
